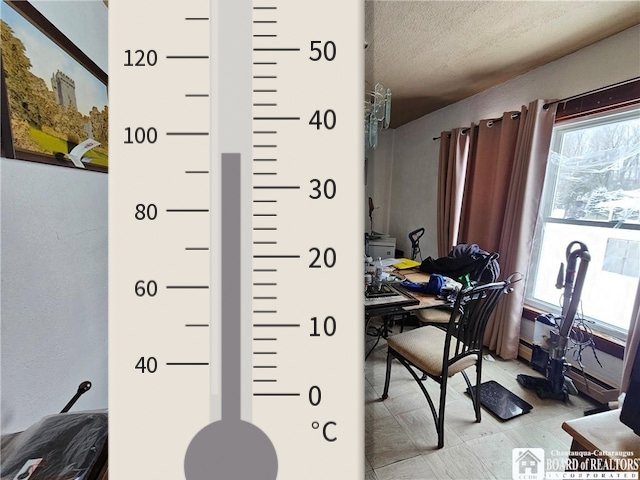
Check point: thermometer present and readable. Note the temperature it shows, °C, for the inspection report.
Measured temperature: 35 °C
